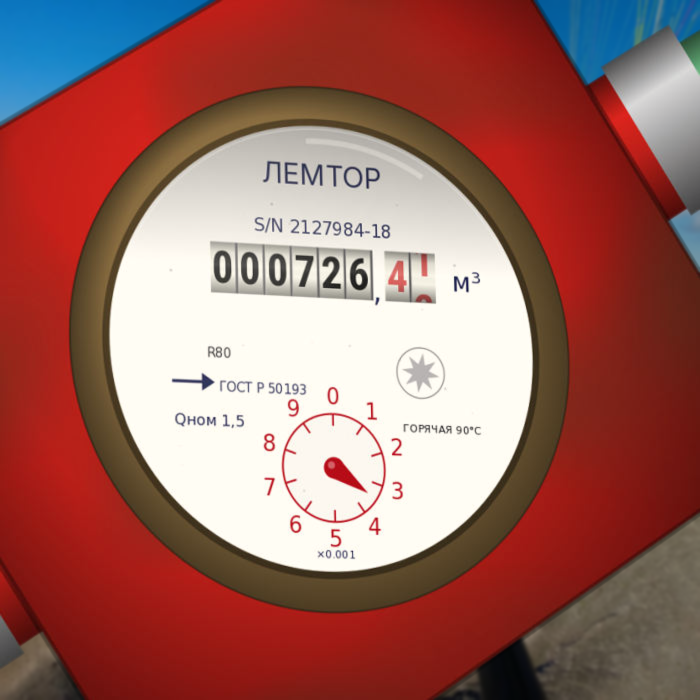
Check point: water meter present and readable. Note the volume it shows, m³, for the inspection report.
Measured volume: 726.413 m³
